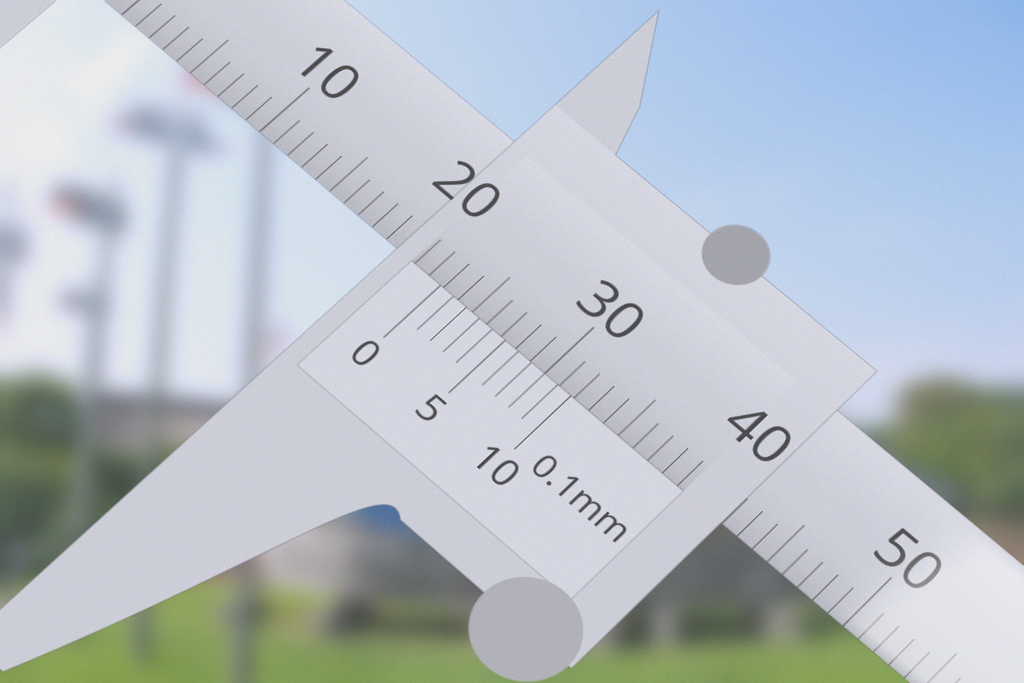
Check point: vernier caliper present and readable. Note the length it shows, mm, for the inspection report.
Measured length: 22.8 mm
